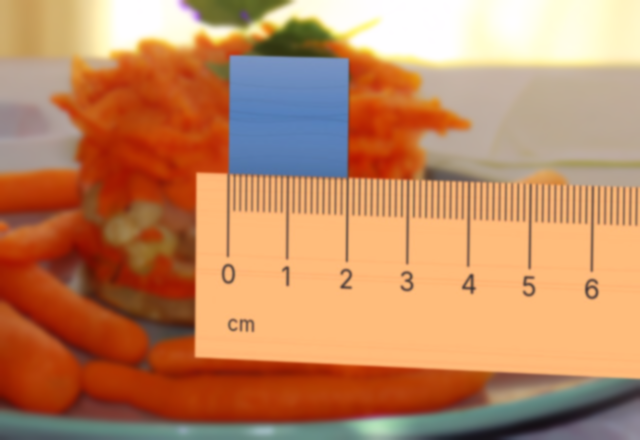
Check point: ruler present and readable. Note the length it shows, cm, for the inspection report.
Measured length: 2 cm
